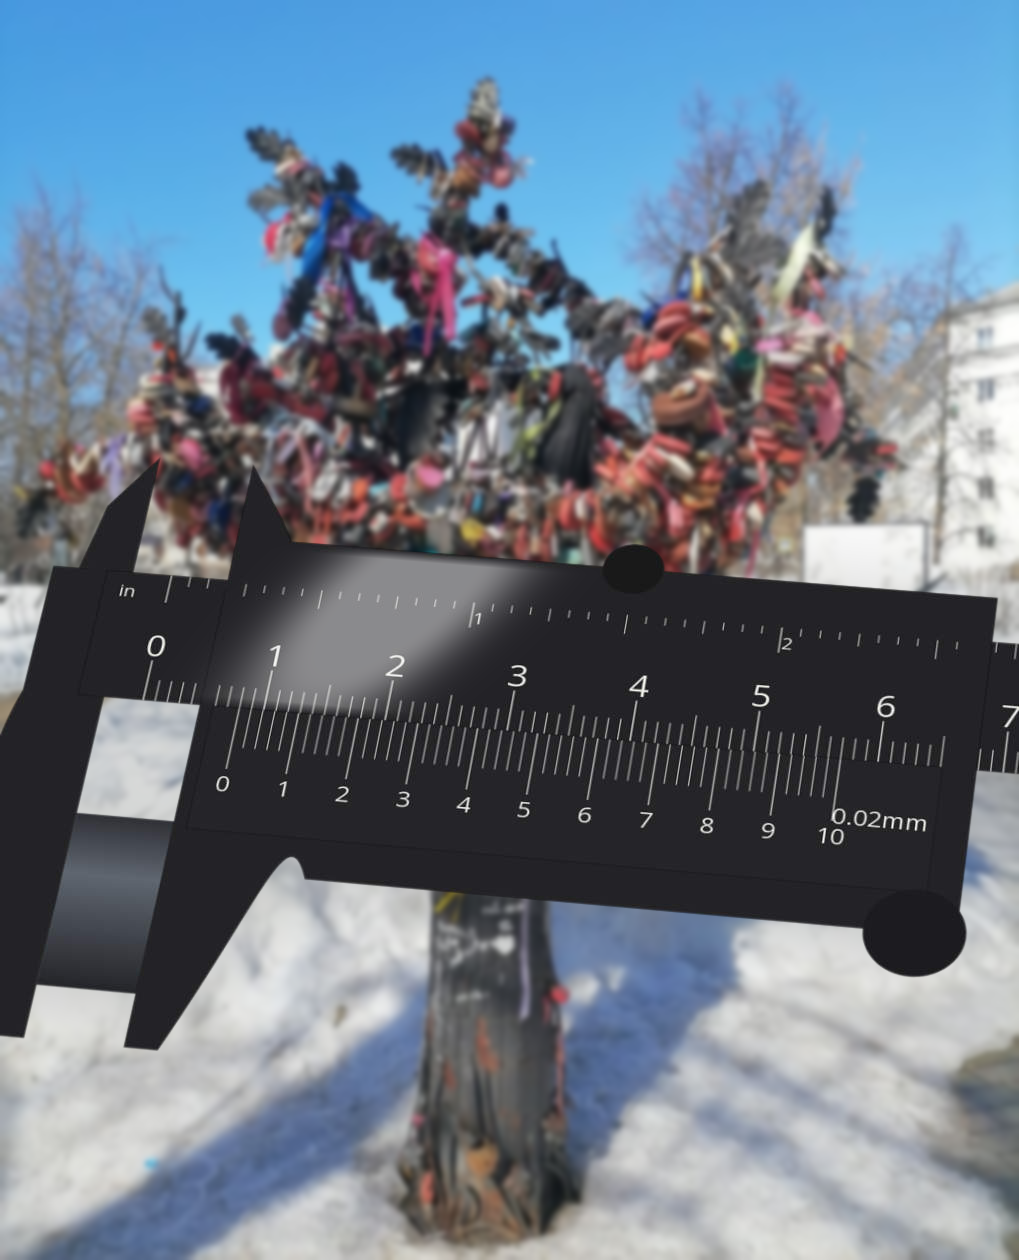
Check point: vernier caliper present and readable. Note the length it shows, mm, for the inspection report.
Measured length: 8.0 mm
